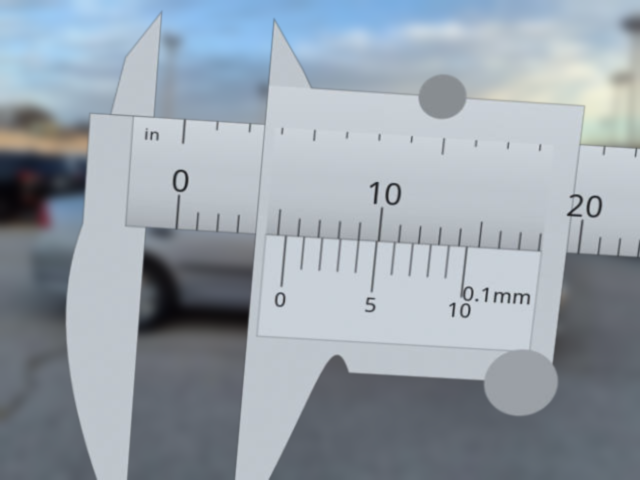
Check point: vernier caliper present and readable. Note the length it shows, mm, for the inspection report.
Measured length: 5.4 mm
